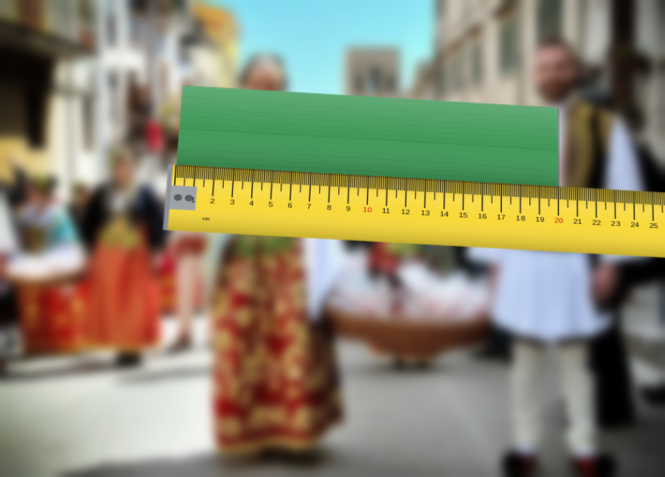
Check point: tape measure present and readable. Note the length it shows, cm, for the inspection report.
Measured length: 20 cm
